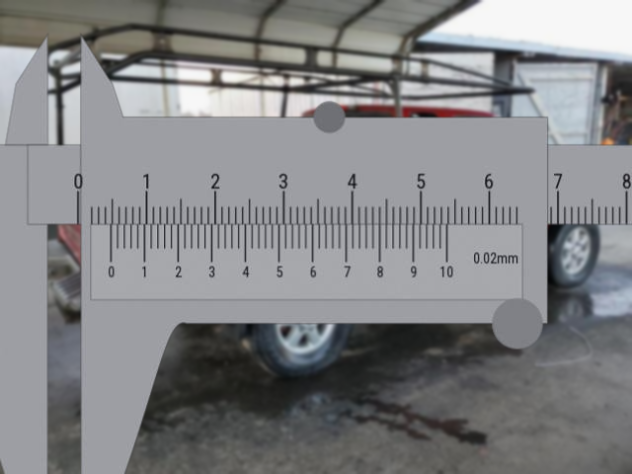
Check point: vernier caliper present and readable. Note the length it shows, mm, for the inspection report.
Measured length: 4.8 mm
